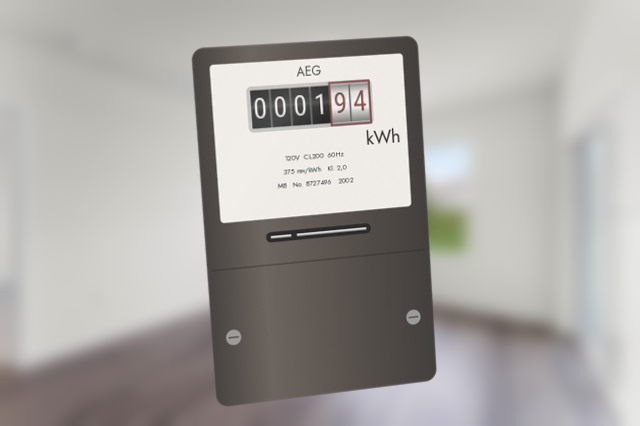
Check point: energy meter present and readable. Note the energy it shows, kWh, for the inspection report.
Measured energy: 1.94 kWh
